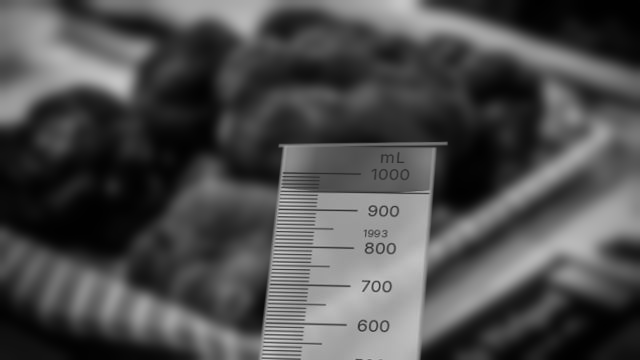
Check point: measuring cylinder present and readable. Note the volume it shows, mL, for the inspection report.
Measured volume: 950 mL
